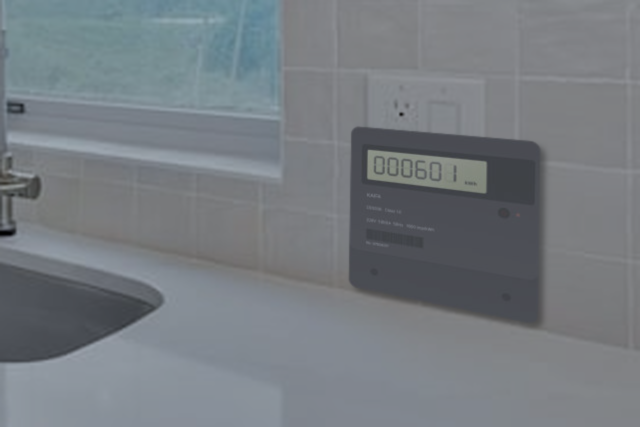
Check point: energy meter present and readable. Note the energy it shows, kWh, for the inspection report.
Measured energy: 601 kWh
